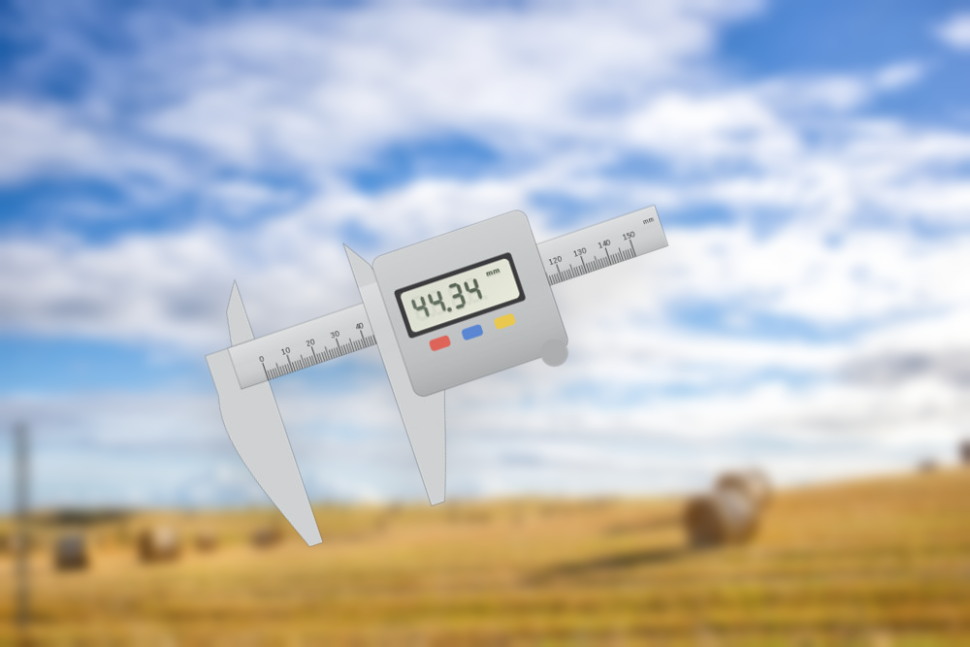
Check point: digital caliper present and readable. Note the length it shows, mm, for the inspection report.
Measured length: 44.34 mm
